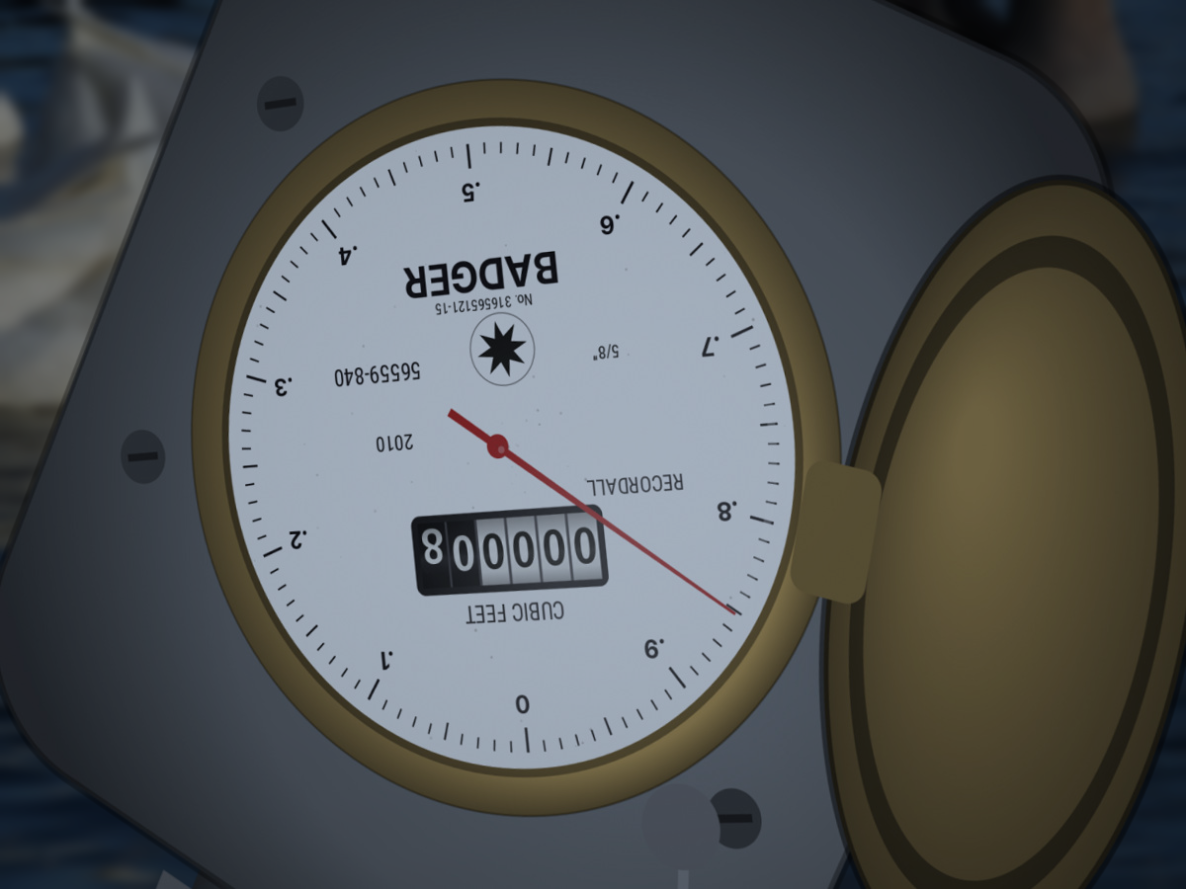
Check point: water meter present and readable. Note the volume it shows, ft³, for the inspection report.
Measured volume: 7.85 ft³
